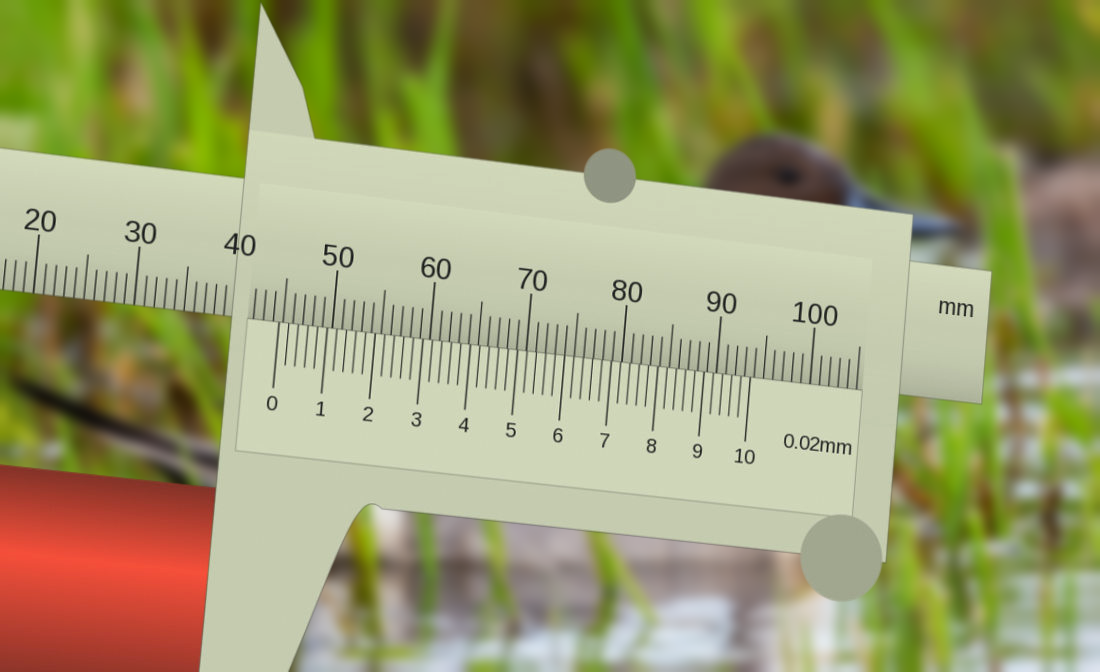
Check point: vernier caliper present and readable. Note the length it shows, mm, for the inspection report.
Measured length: 44.6 mm
